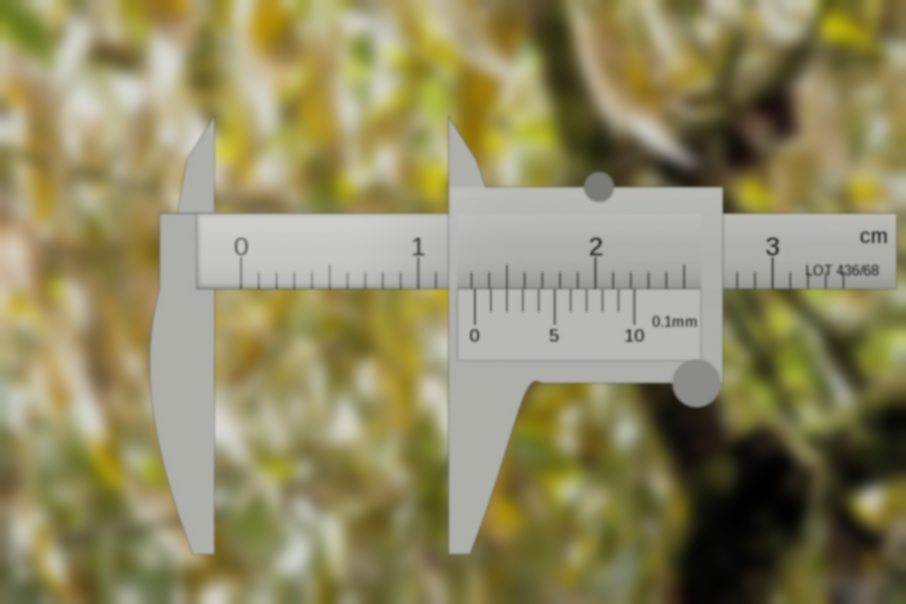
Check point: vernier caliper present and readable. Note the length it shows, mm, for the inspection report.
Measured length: 13.2 mm
